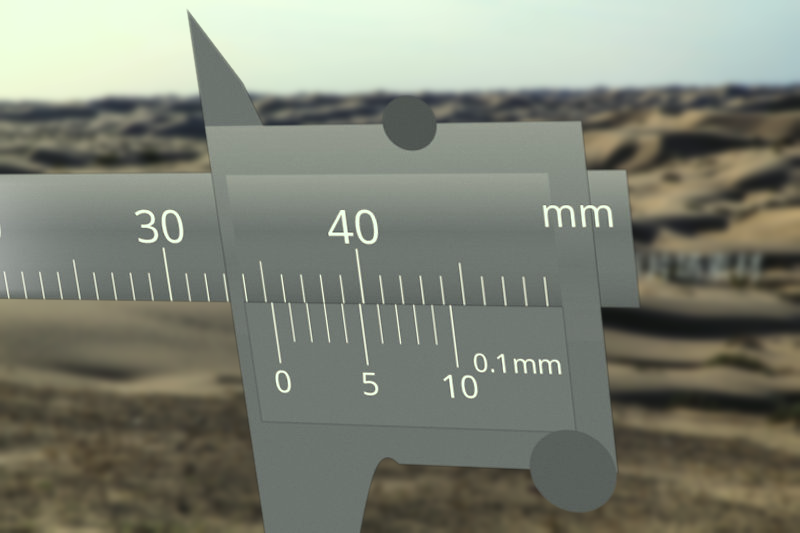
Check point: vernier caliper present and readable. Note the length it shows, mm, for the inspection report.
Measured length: 35.3 mm
